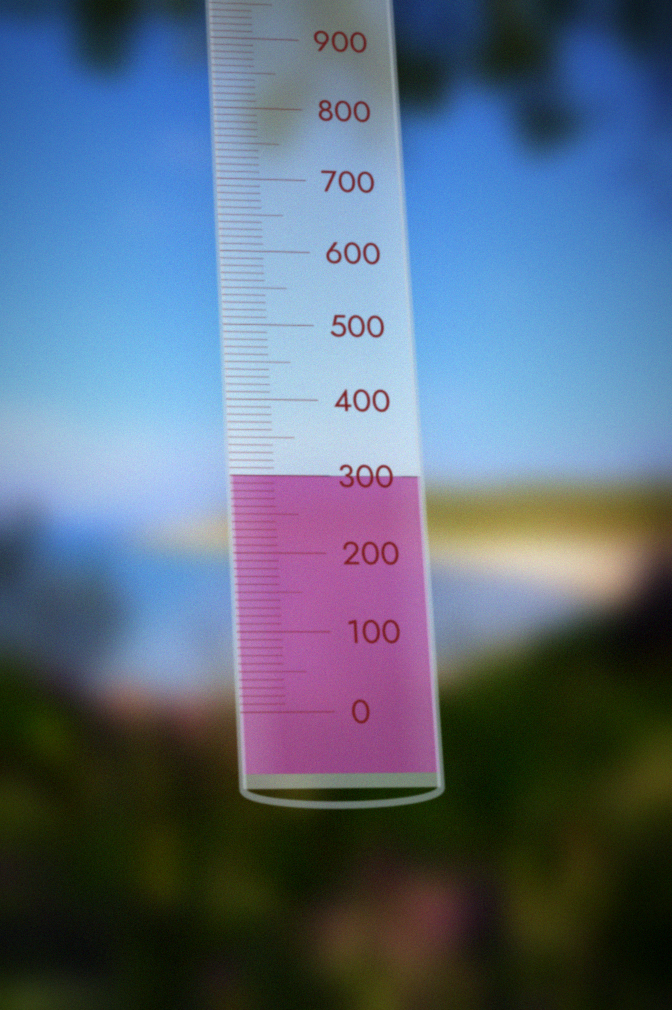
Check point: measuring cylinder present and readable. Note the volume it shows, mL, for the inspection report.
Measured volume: 300 mL
